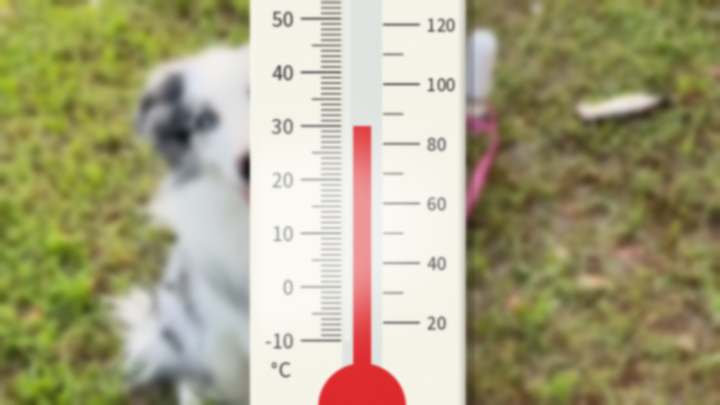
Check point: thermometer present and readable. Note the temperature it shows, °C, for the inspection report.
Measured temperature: 30 °C
